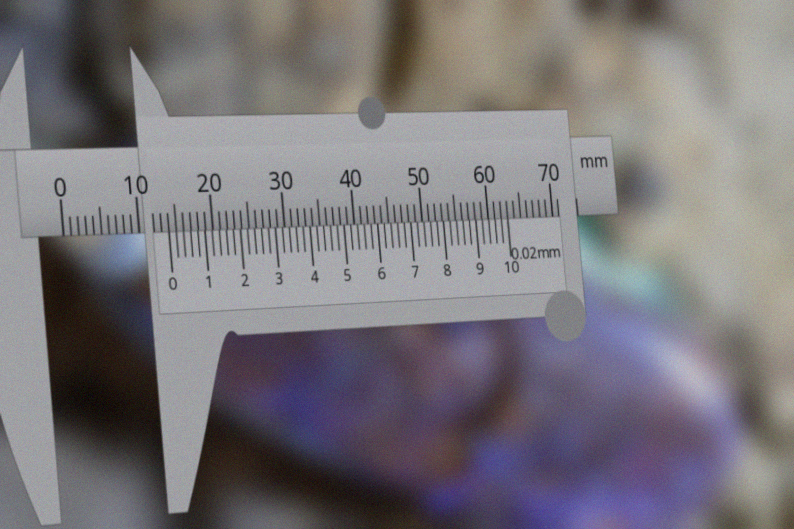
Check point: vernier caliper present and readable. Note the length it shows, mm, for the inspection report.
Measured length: 14.0 mm
